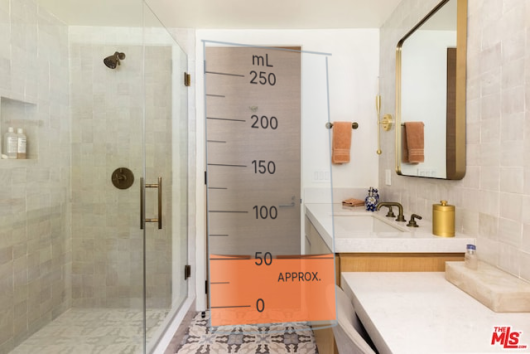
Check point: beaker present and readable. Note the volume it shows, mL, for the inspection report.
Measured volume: 50 mL
